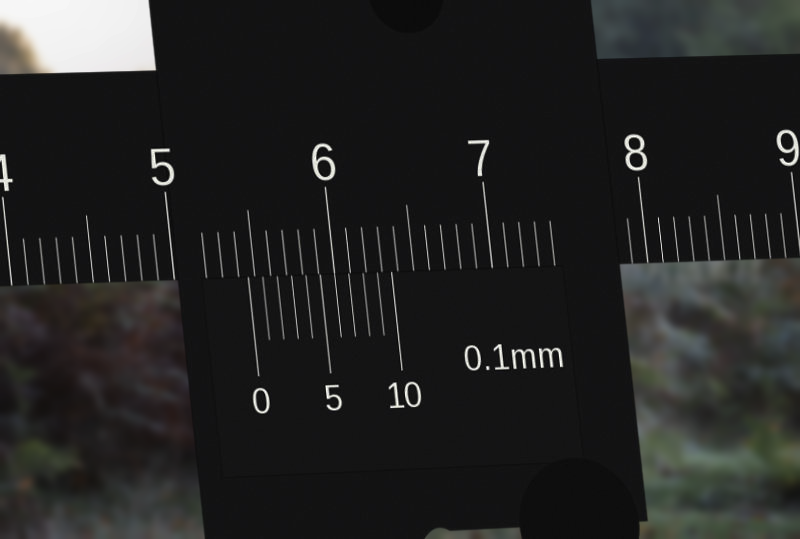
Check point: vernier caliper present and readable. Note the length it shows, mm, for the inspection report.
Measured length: 54.6 mm
